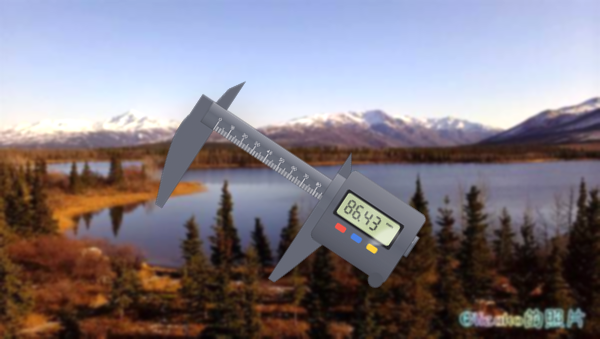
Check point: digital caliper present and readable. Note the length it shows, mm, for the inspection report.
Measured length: 86.43 mm
